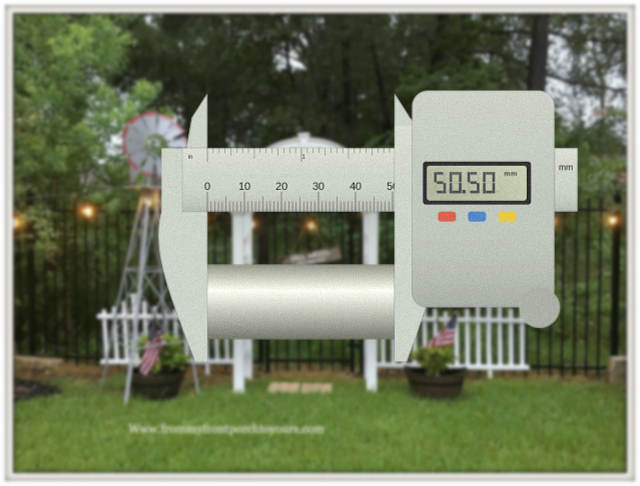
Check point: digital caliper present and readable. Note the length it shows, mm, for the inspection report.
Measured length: 50.50 mm
